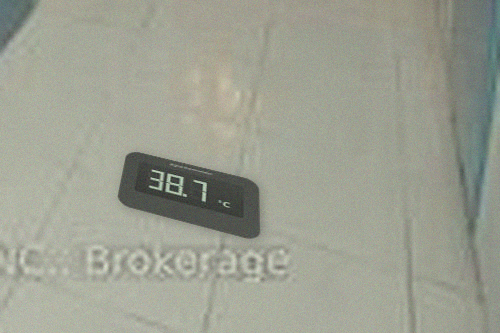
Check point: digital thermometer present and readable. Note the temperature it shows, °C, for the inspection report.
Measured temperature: 38.7 °C
